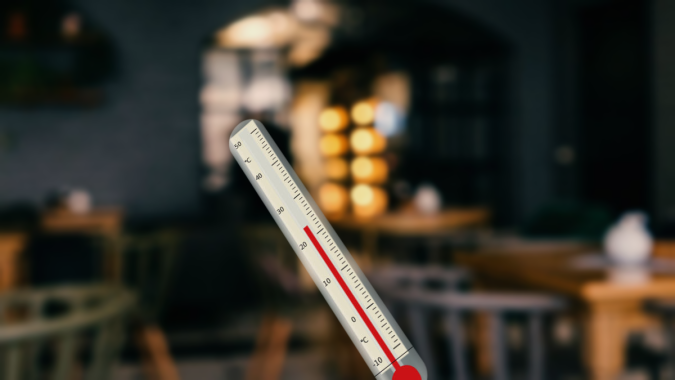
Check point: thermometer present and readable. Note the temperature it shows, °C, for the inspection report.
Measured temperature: 23 °C
